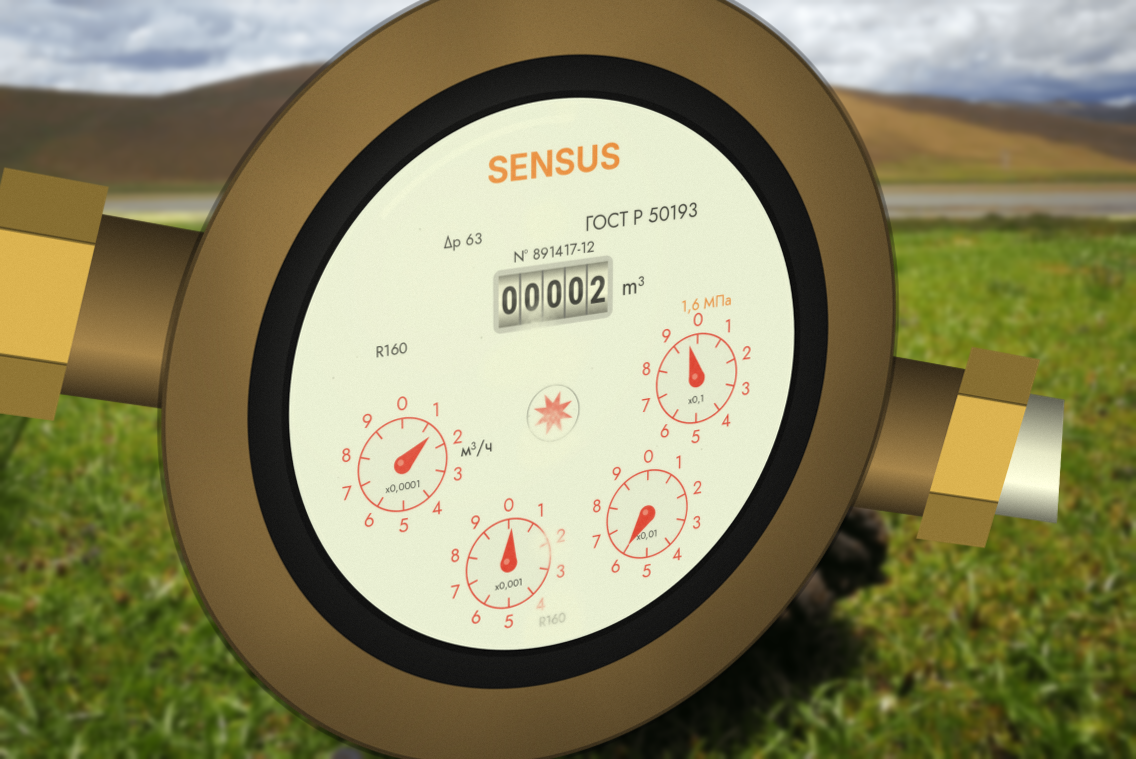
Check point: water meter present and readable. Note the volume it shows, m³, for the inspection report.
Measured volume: 1.9601 m³
